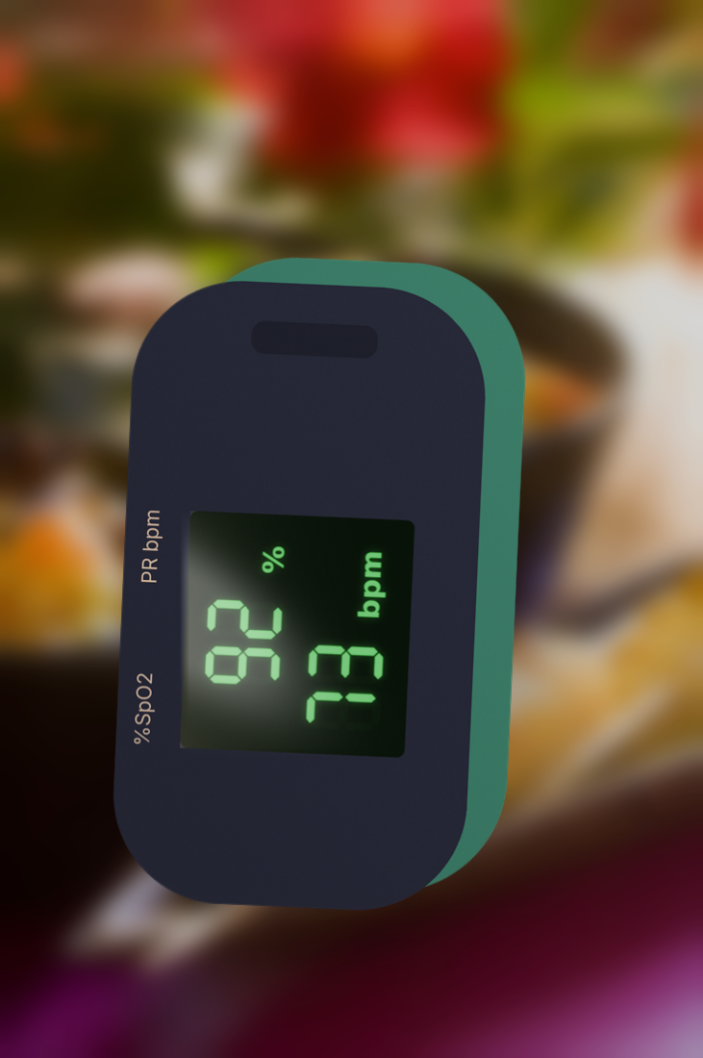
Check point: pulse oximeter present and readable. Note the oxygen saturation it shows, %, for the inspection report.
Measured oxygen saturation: 92 %
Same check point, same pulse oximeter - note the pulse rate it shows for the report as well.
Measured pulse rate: 73 bpm
